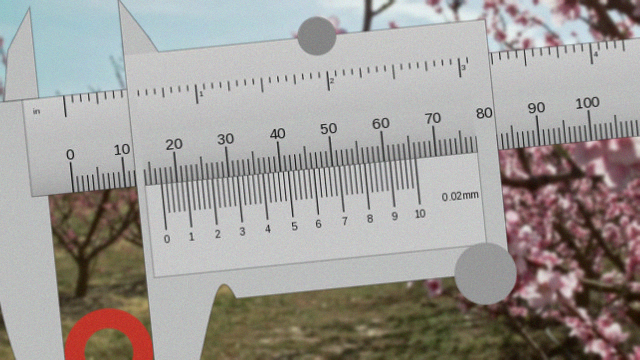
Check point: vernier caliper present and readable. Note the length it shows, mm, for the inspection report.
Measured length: 17.0 mm
